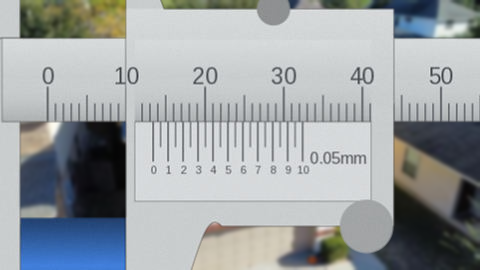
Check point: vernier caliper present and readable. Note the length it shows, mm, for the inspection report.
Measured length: 13.4 mm
